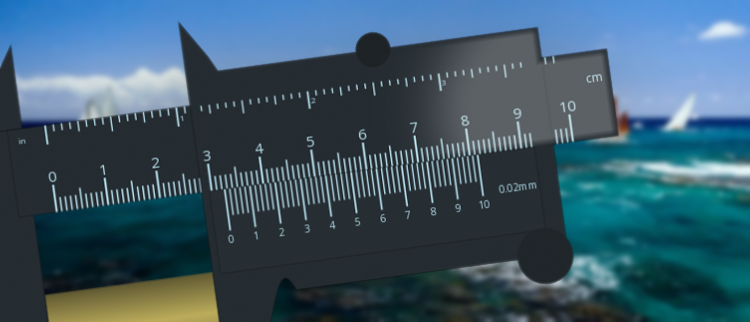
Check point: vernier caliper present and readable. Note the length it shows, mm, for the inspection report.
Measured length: 32.5 mm
